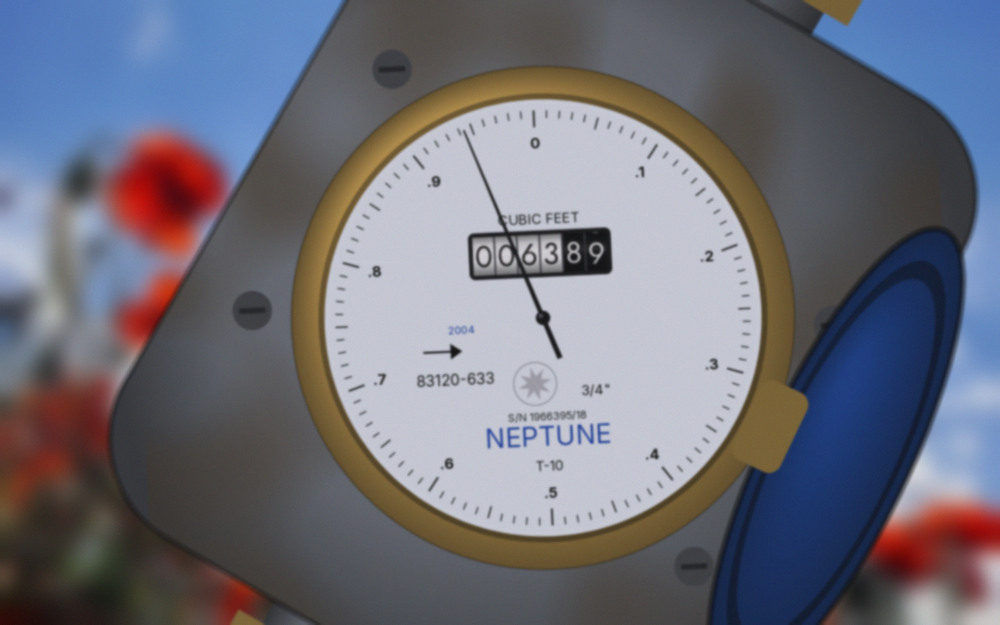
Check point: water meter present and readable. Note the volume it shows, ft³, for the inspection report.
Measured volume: 6388.94 ft³
